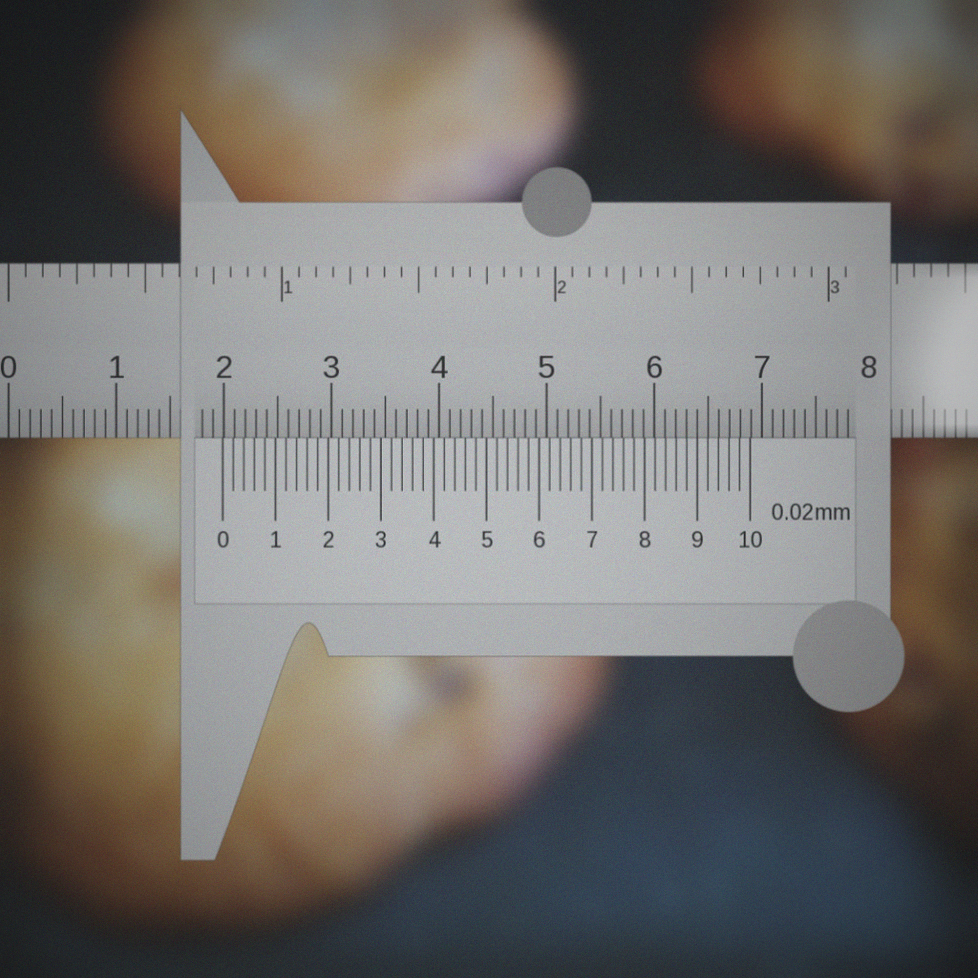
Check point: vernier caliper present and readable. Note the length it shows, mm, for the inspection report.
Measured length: 19.9 mm
